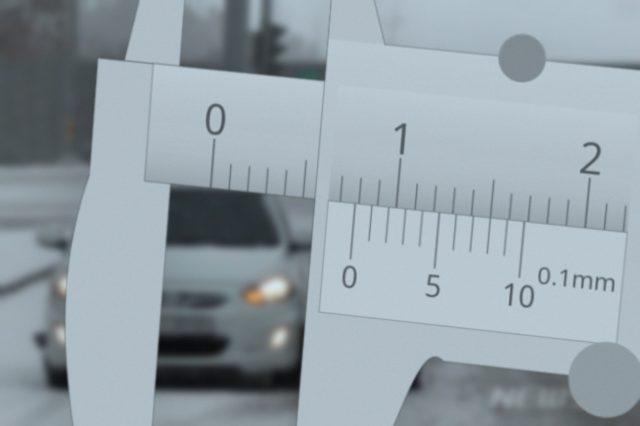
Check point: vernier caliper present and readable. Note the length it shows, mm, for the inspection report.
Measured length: 7.8 mm
